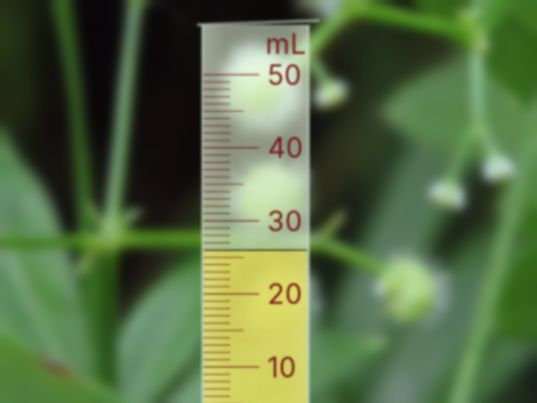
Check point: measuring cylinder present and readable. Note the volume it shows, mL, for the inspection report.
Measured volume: 26 mL
